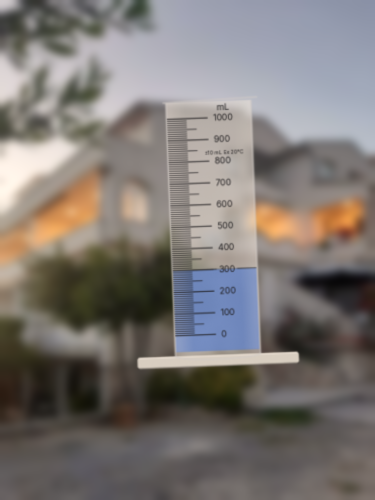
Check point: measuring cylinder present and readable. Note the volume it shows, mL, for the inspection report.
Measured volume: 300 mL
